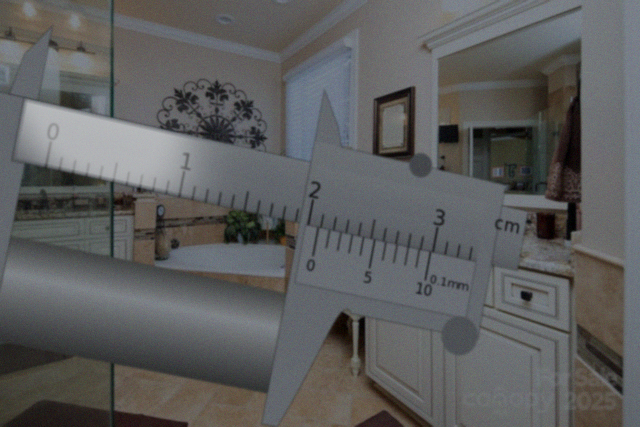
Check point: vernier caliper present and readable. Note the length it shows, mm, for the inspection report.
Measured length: 20.8 mm
